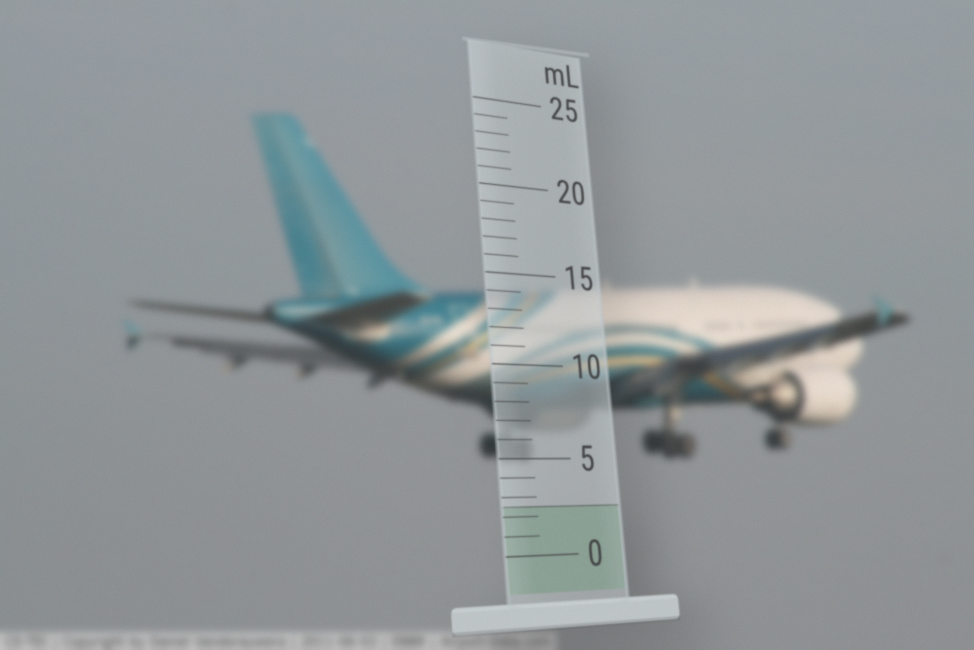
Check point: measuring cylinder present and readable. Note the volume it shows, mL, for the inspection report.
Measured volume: 2.5 mL
